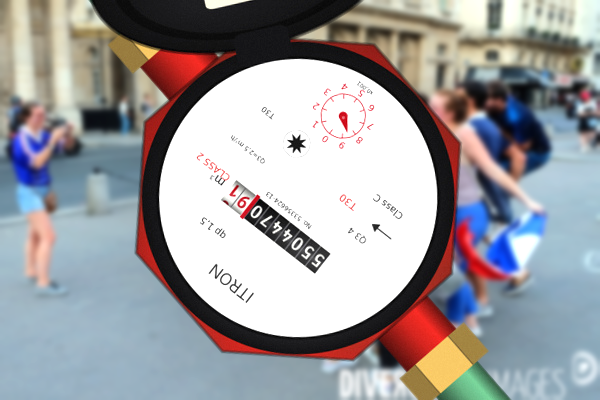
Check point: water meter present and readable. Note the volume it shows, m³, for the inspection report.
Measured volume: 5504470.908 m³
